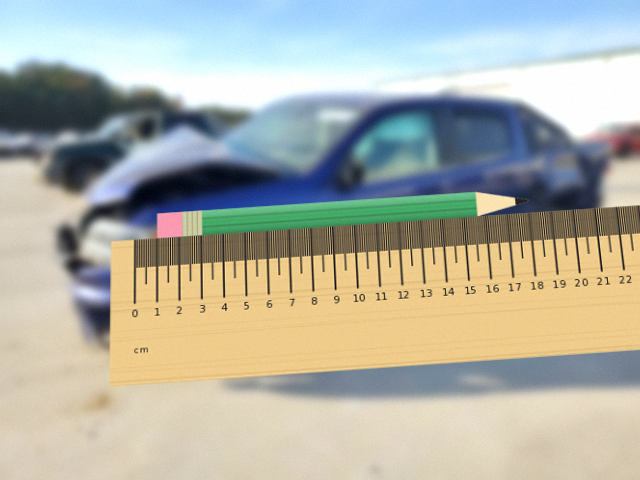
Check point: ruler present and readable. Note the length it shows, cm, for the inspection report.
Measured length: 17 cm
